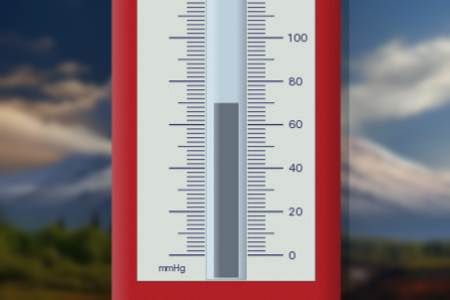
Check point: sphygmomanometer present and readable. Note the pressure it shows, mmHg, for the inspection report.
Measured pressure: 70 mmHg
